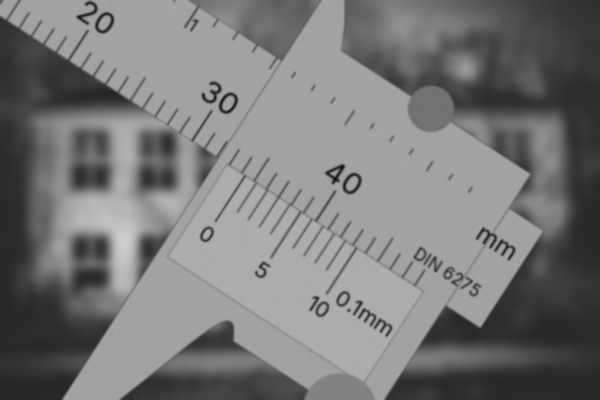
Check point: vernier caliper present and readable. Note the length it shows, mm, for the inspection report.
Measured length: 34.3 mm
